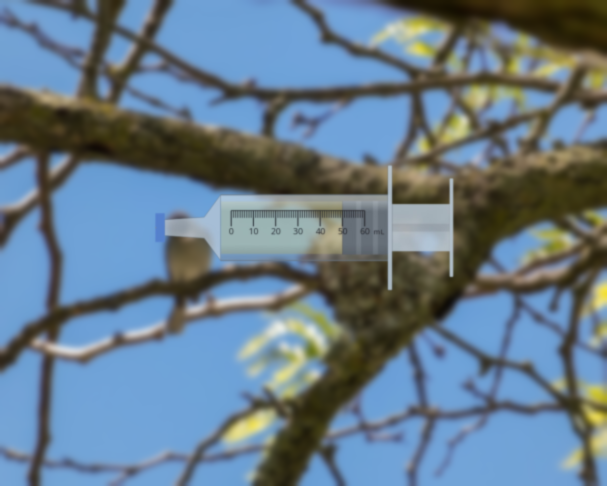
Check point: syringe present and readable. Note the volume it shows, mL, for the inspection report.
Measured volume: 50 mL
